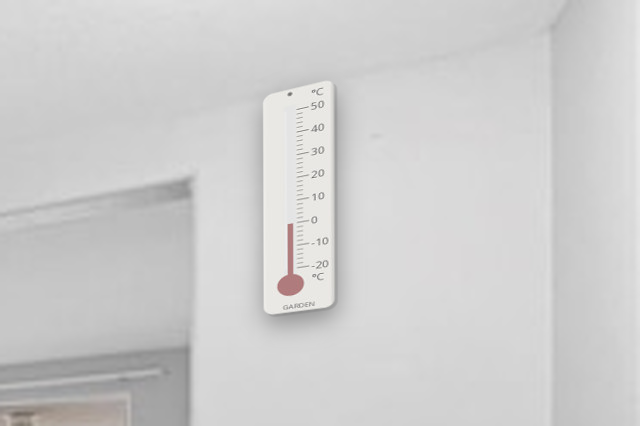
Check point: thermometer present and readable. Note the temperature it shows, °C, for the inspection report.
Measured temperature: 0 °C
